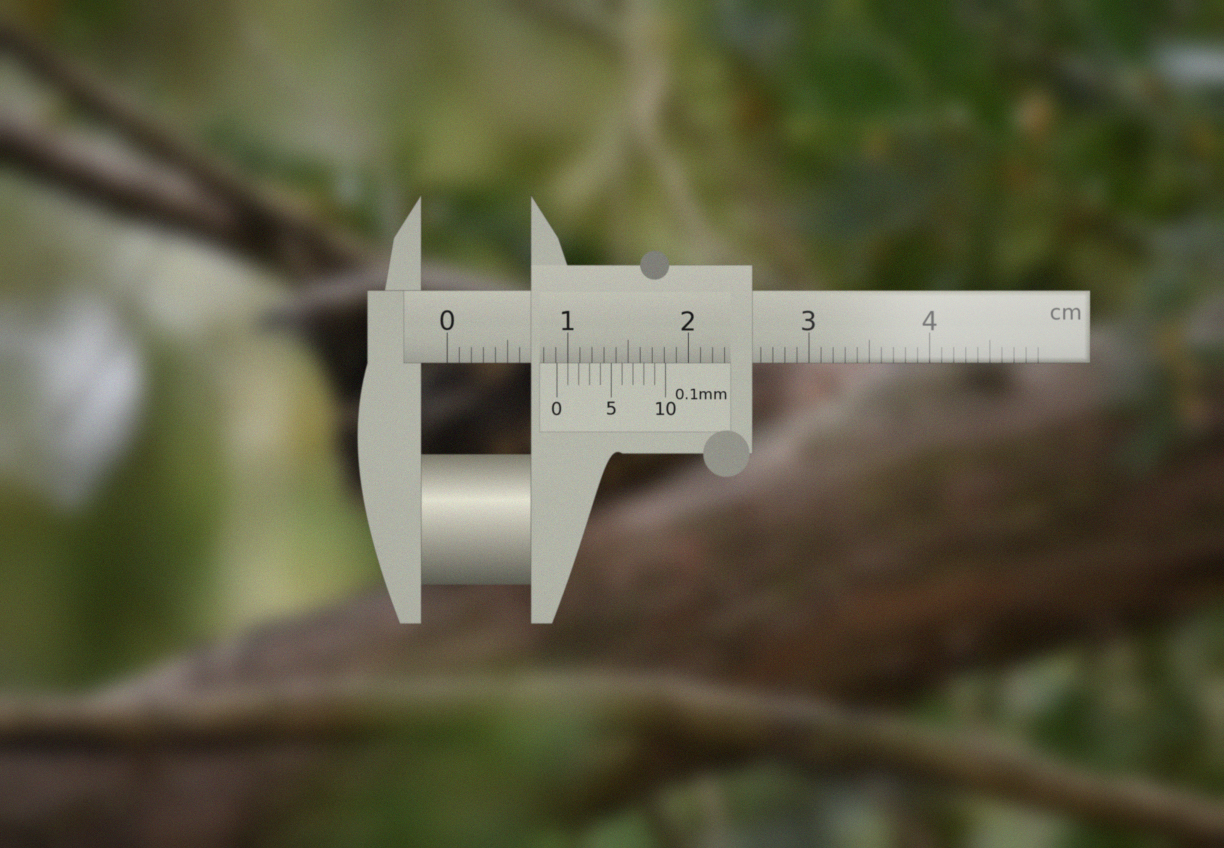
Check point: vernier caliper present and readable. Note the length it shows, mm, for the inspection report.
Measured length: 9.1 mm
